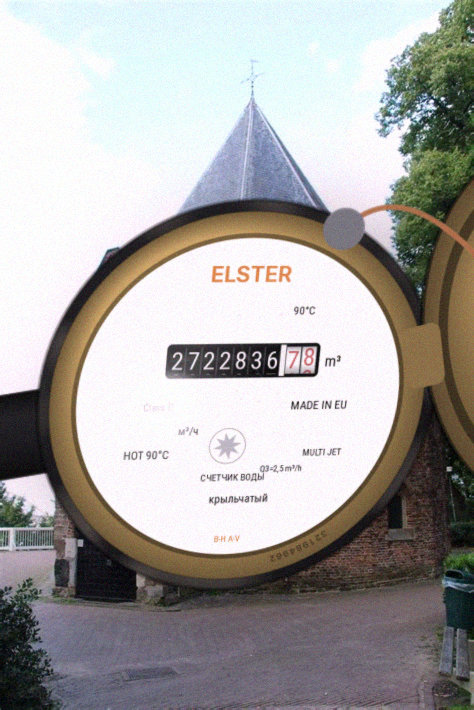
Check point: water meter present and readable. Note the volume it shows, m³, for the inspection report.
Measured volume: 2722836.78 m³
